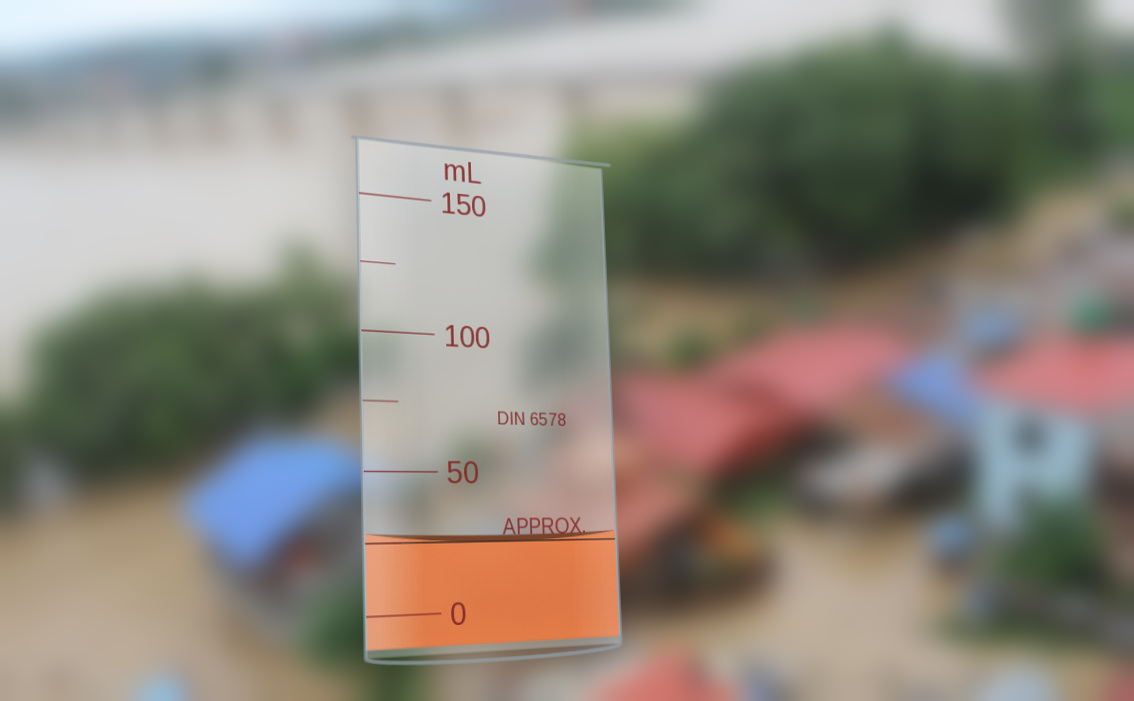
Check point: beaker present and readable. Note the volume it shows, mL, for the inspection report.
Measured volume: 25 mL
